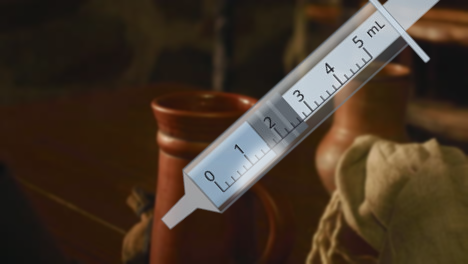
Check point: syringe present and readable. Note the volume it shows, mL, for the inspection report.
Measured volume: 1.6 mL
